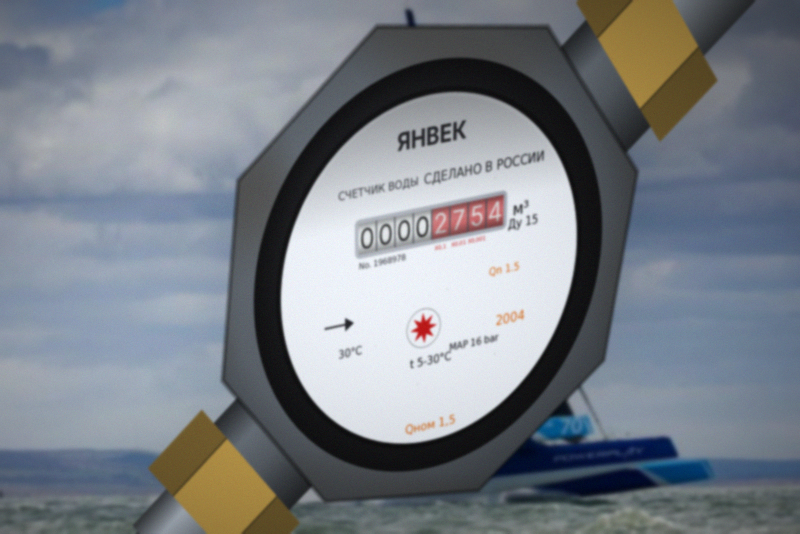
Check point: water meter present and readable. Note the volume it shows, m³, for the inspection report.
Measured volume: 0.2754 m³
